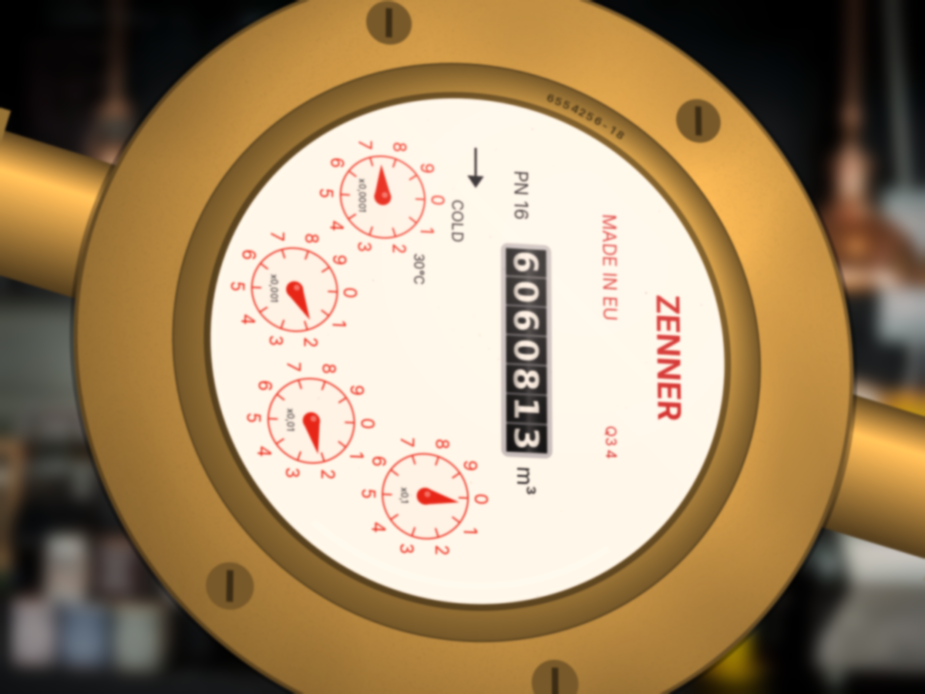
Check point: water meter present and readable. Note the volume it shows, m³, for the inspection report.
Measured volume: 6060813.0217 m³
